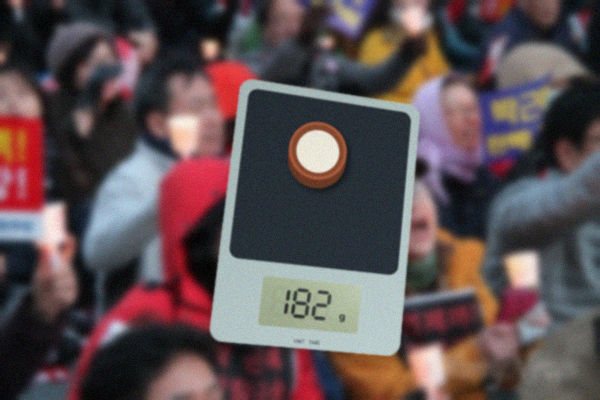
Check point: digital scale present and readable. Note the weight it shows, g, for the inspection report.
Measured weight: 182 g
